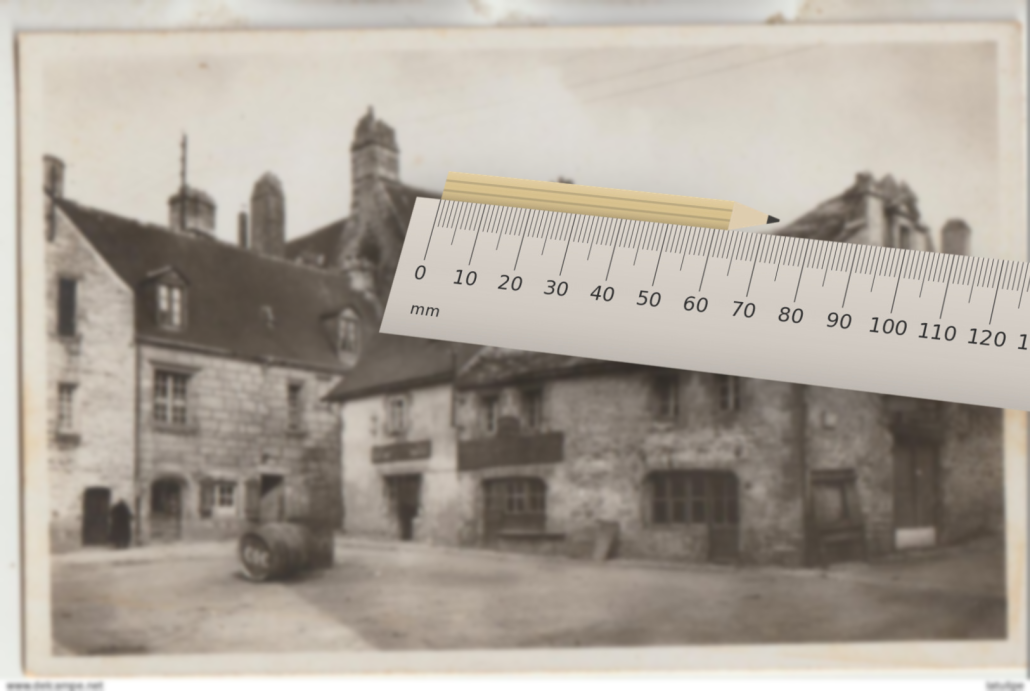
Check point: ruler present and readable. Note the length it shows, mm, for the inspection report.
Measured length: 73 mm
